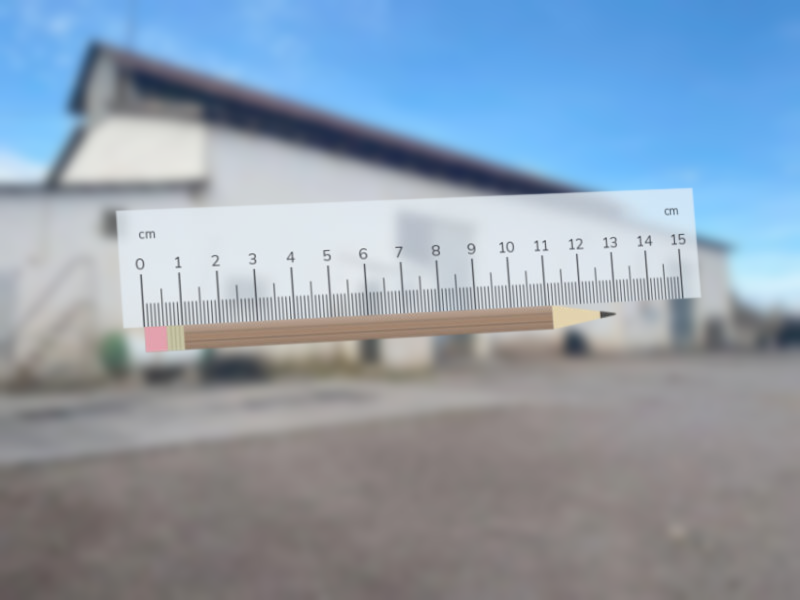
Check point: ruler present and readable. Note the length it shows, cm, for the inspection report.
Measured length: 13 cm
